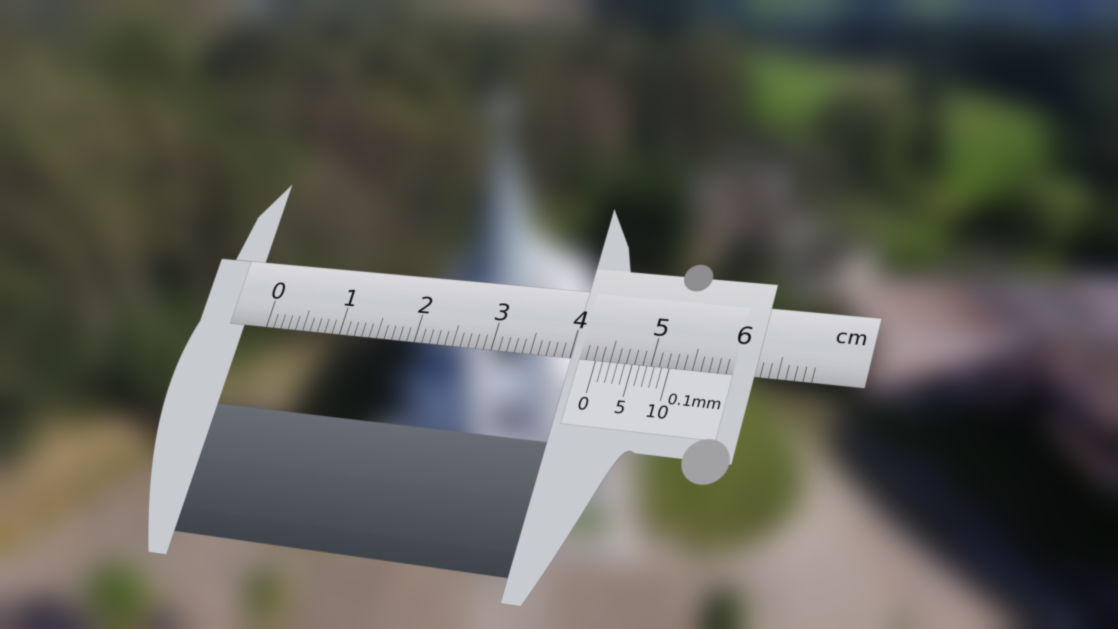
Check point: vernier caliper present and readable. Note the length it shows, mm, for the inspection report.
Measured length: 43.2 mm
